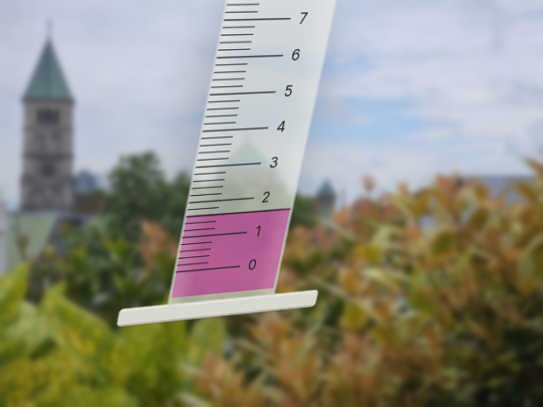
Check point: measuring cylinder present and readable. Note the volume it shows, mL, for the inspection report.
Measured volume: 1.6 mL
